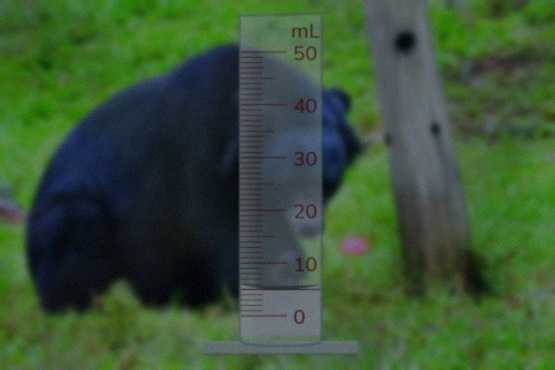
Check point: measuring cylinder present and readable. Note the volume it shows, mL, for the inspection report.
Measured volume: 5 mL
